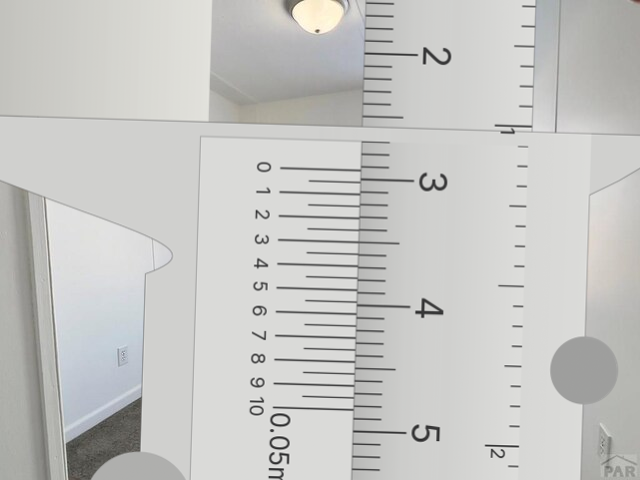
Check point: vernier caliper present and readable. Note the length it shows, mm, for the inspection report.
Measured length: 29.3 mm
